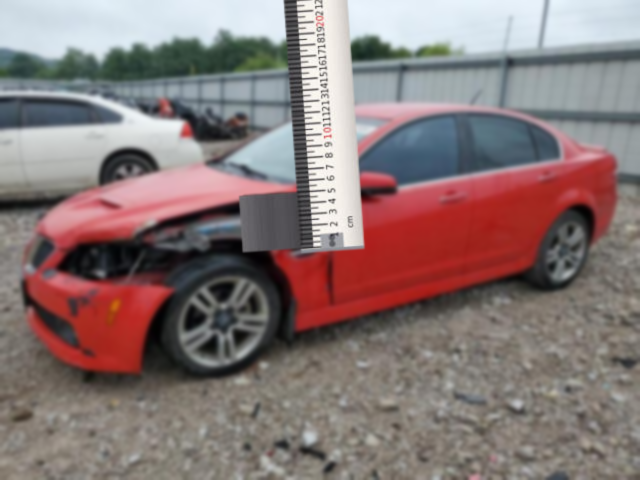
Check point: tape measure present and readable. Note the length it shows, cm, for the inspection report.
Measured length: 5 cm
